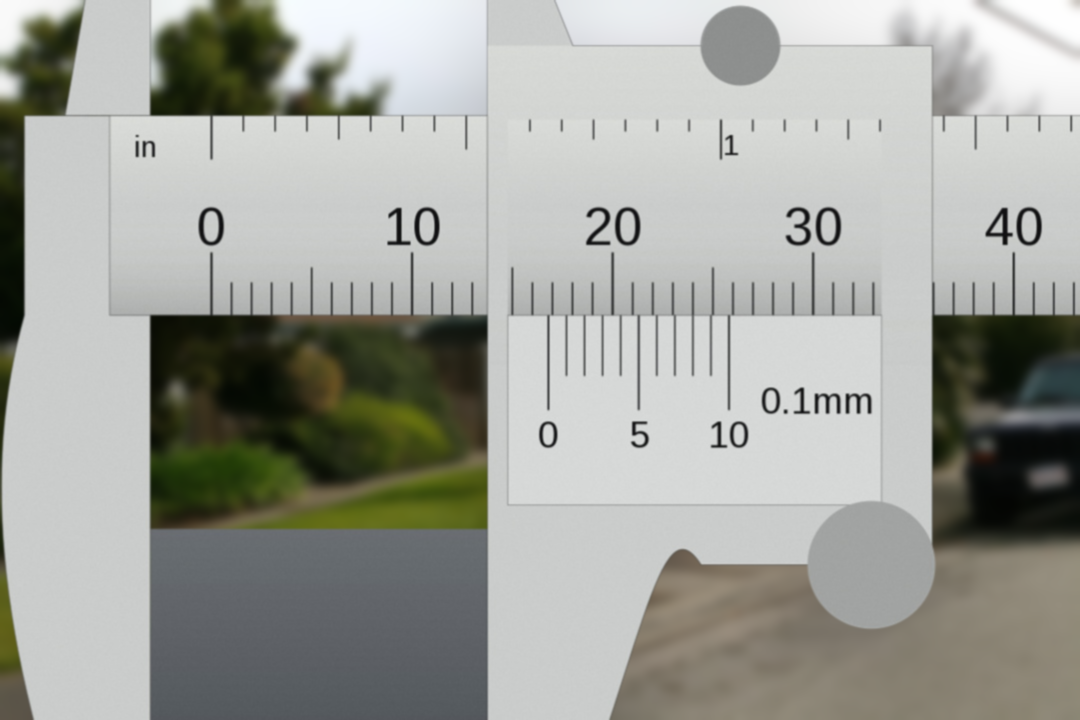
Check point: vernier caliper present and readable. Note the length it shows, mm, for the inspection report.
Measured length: 16.8 mm
